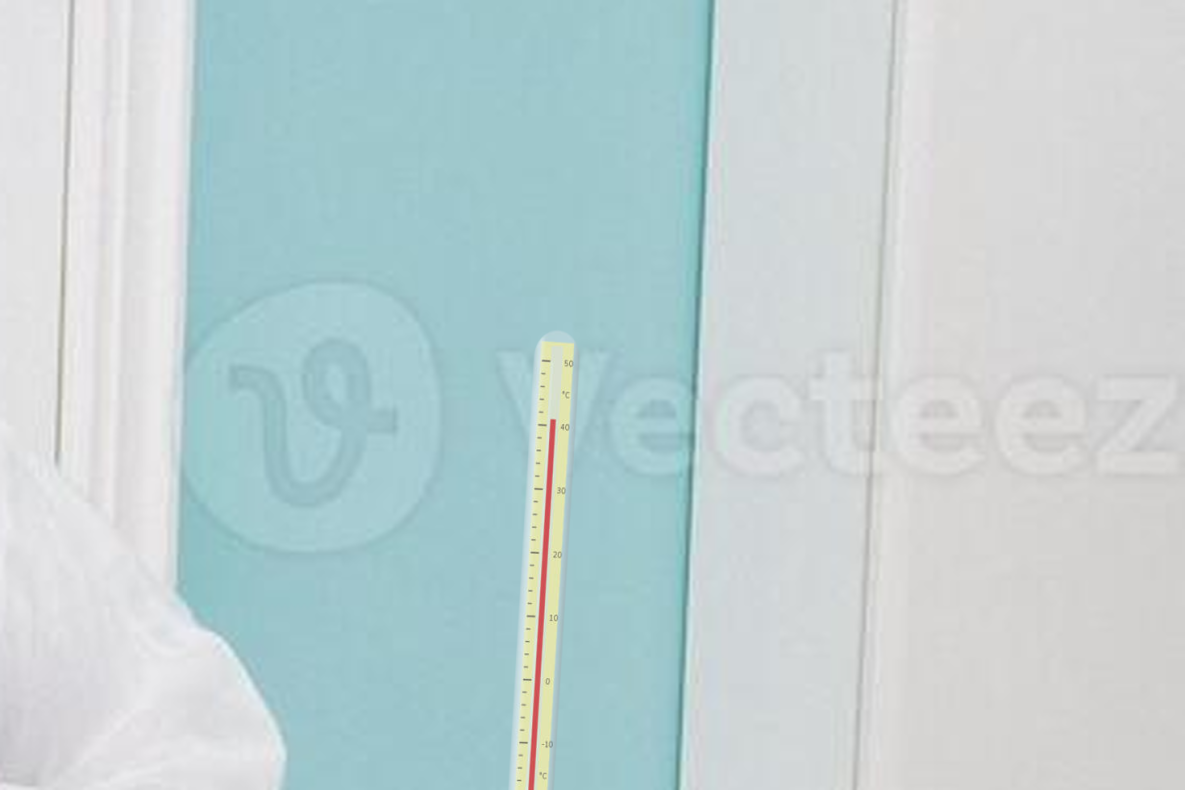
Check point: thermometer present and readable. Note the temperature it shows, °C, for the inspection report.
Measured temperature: 41 °C
